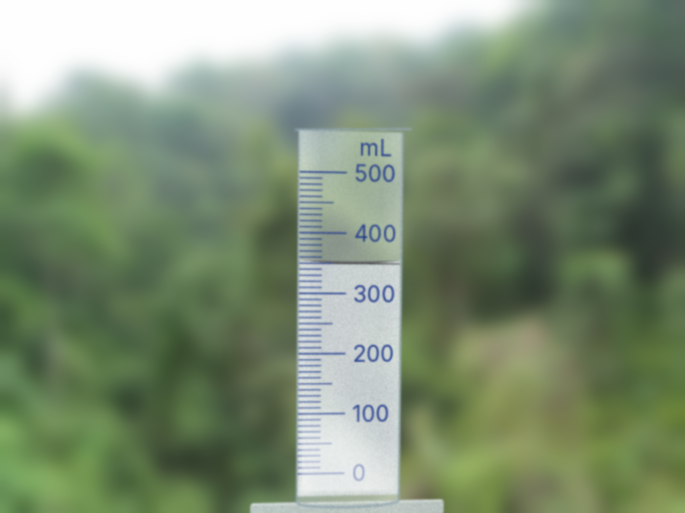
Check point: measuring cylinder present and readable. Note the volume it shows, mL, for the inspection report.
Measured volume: 350 mL
